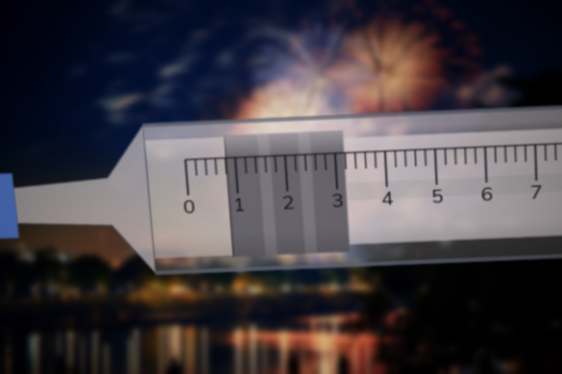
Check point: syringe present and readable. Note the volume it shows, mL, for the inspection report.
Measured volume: 0.8 mL
